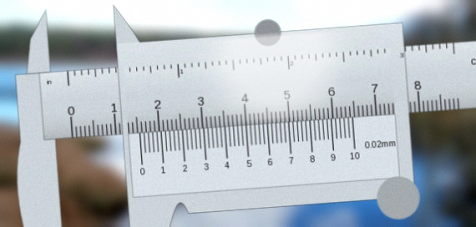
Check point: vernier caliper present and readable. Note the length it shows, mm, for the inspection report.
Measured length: 15.5 mm
